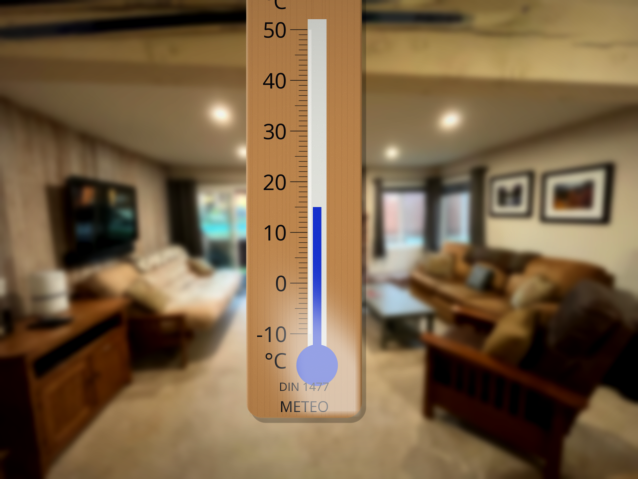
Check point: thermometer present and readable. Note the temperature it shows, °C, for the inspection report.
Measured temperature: 15 °C
